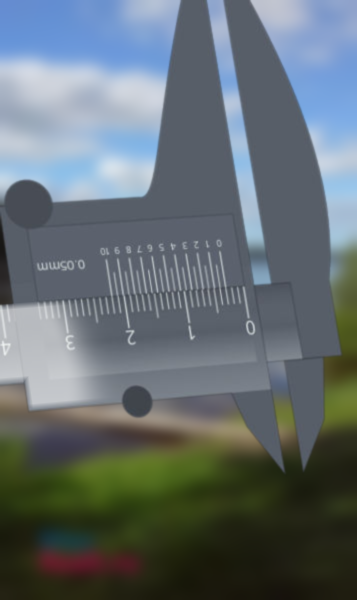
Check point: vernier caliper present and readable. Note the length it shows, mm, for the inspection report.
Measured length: 3.0 mm
